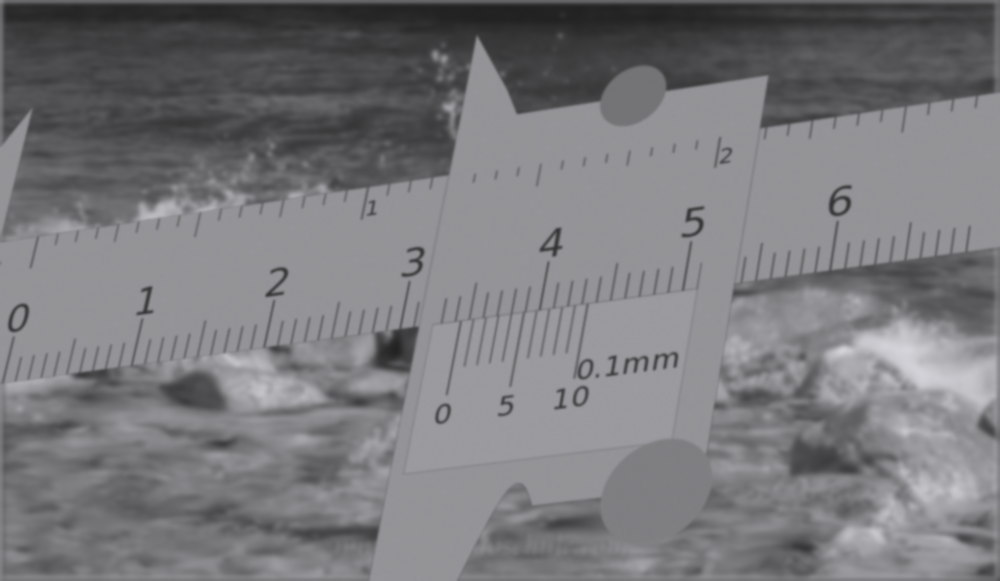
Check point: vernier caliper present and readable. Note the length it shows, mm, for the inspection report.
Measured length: 34.4 mm
